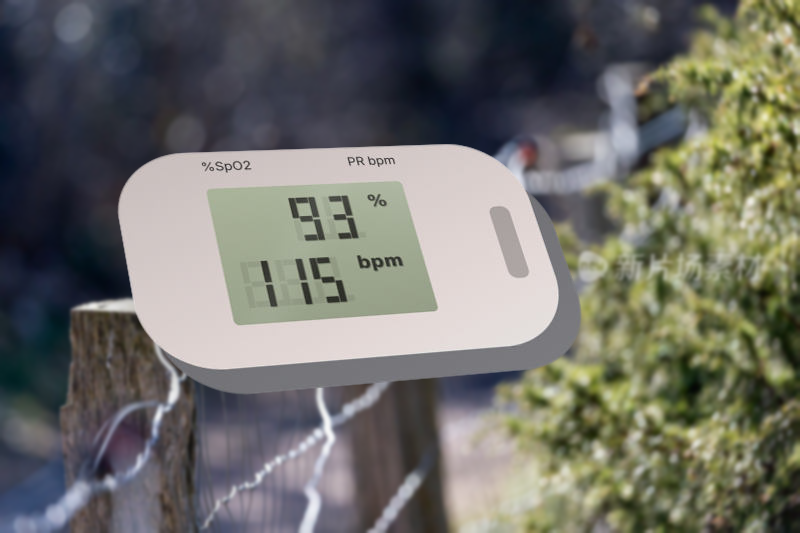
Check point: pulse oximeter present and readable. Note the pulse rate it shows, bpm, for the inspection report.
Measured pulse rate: 115 bpm
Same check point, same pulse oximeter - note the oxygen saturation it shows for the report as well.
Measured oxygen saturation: 93 %
